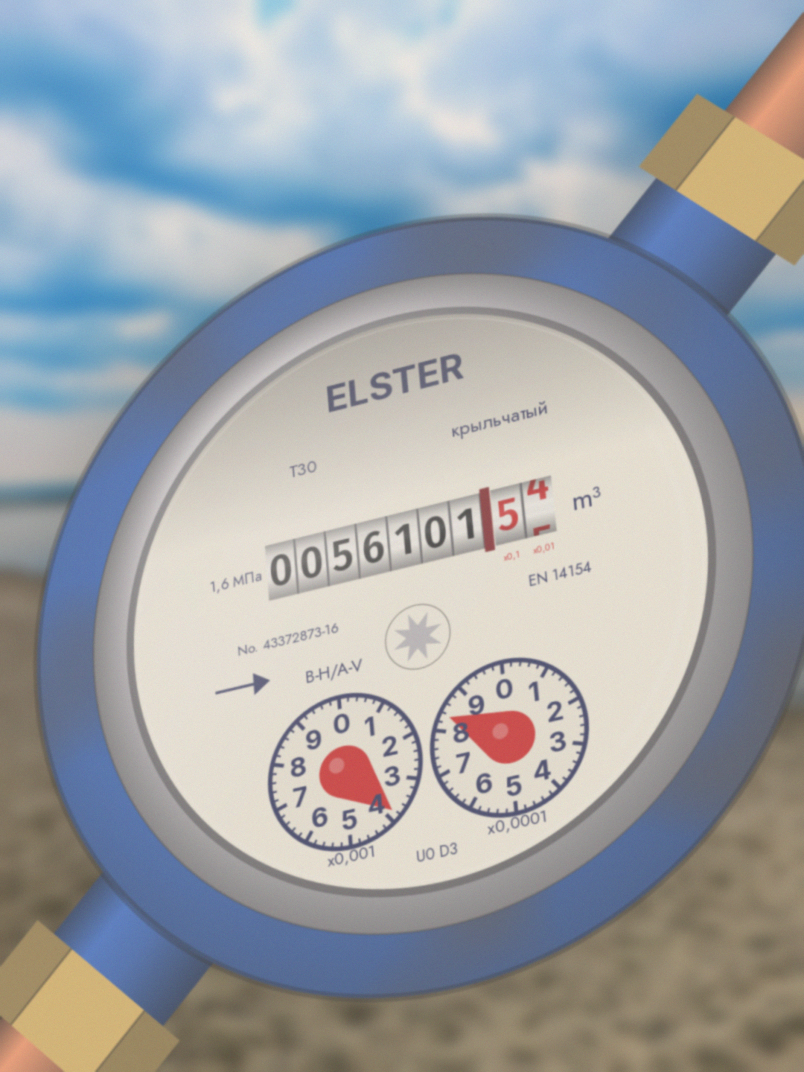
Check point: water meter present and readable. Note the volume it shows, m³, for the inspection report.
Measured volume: 56101.5438 m³
